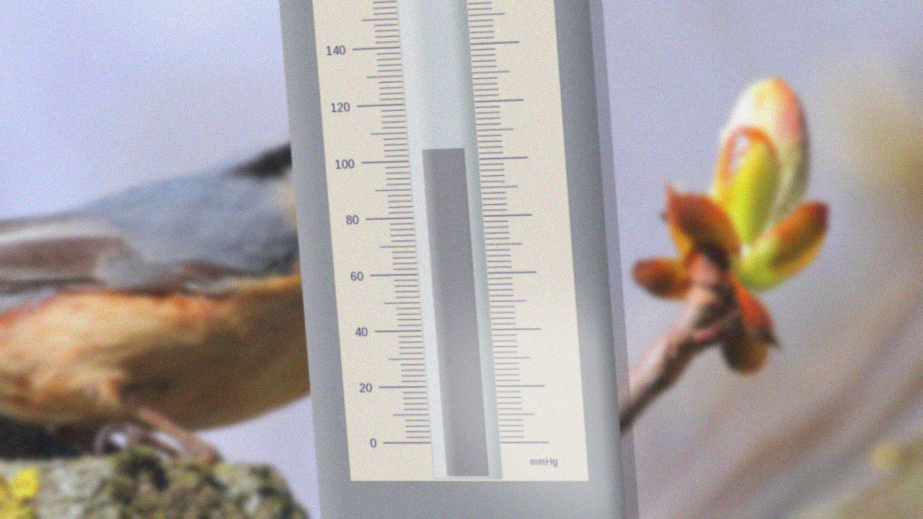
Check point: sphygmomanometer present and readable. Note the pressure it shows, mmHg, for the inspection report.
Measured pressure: 104 mmHg
